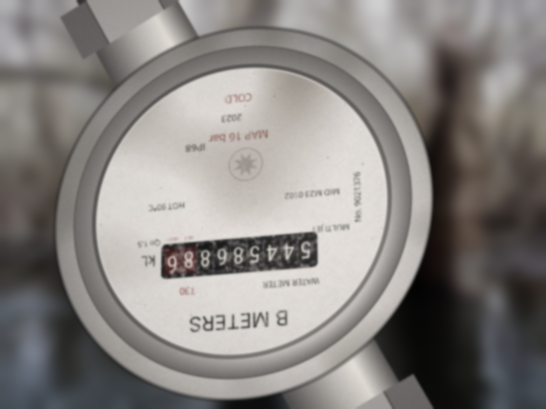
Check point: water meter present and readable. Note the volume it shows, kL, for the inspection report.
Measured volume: 5445868.86 kL
